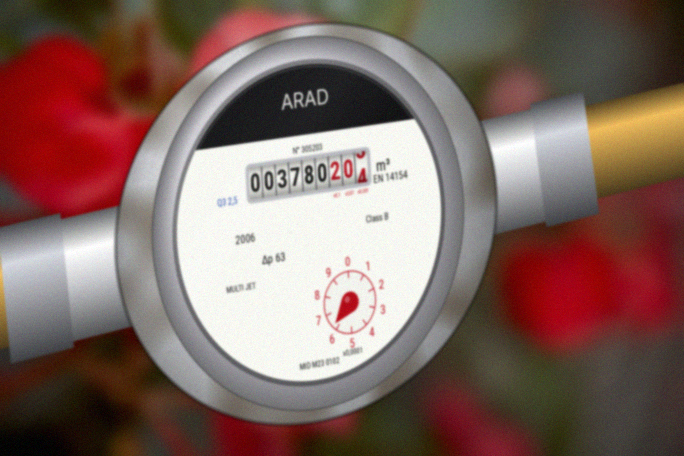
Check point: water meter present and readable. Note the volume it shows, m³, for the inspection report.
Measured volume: 3780.2036 m³
